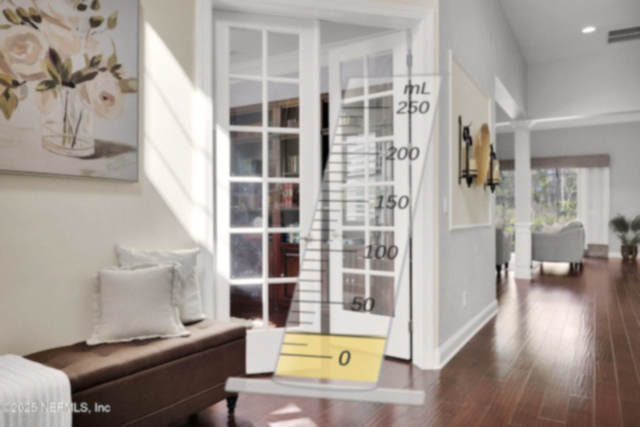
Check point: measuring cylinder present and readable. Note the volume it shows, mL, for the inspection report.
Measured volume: 20 mL
